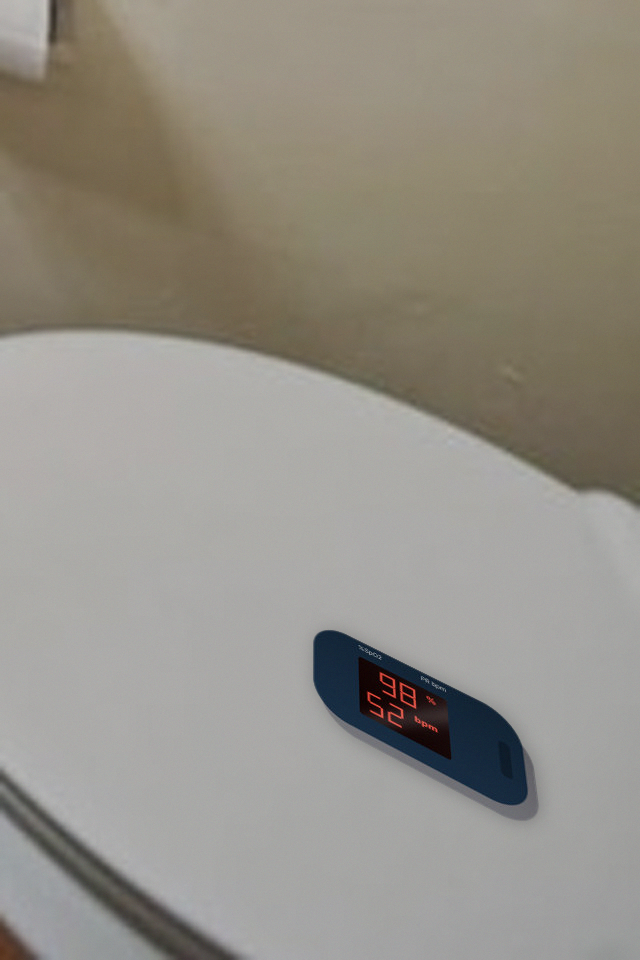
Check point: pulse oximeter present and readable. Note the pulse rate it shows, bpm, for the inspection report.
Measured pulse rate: 52 bpm
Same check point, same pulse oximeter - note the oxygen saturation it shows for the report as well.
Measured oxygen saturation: 98 %
